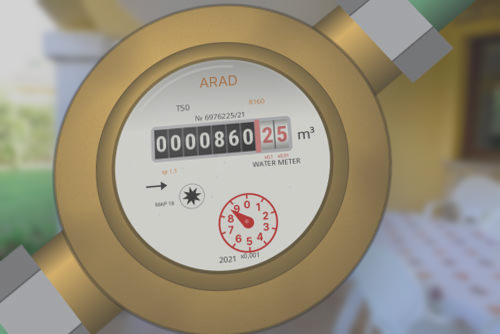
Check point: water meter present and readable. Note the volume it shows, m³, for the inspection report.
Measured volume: 860.258 m³
